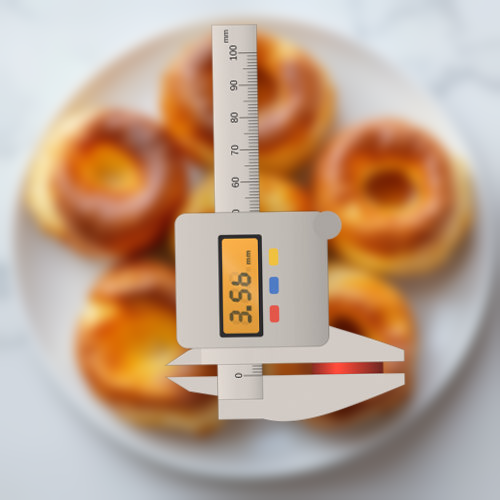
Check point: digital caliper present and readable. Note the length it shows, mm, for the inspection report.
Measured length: 3.56 mm
